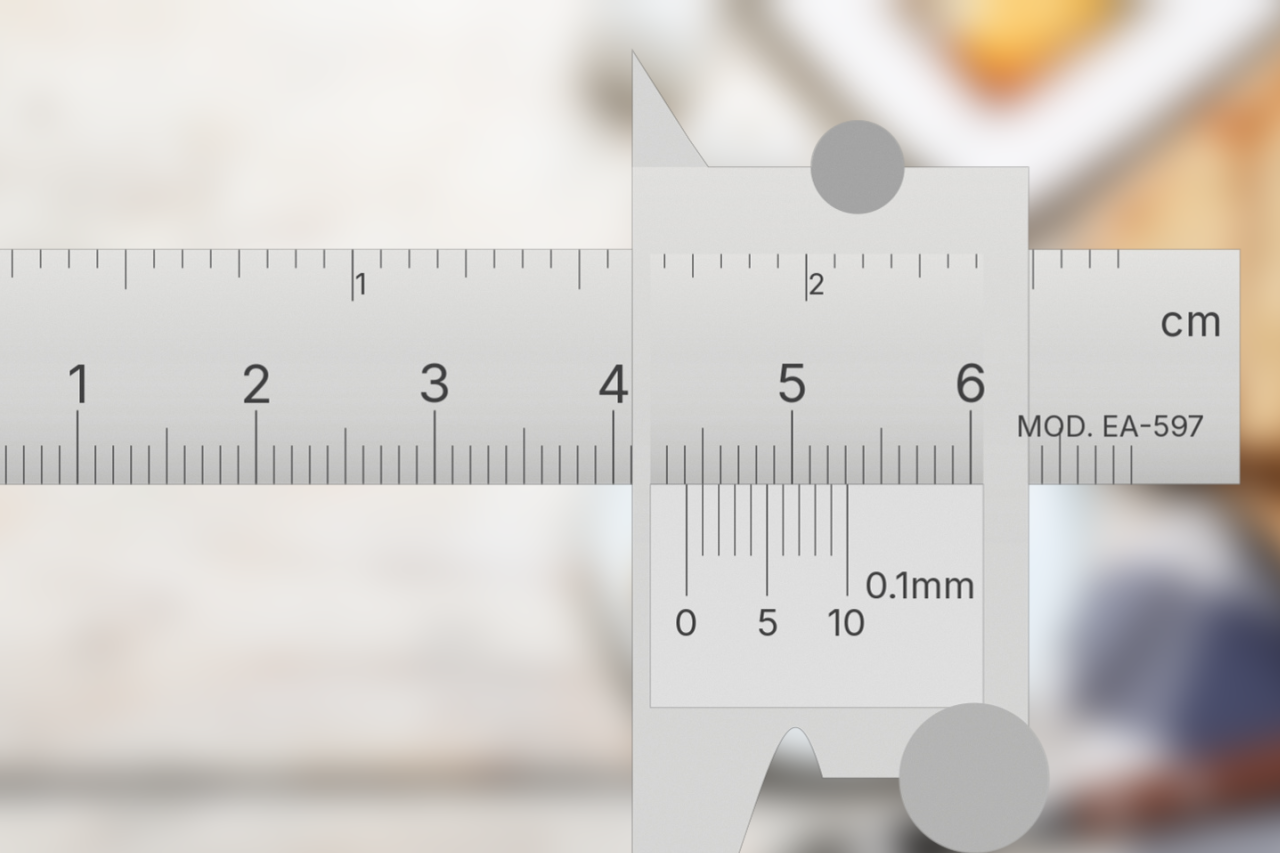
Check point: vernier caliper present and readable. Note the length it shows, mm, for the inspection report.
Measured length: 44.1 mm
